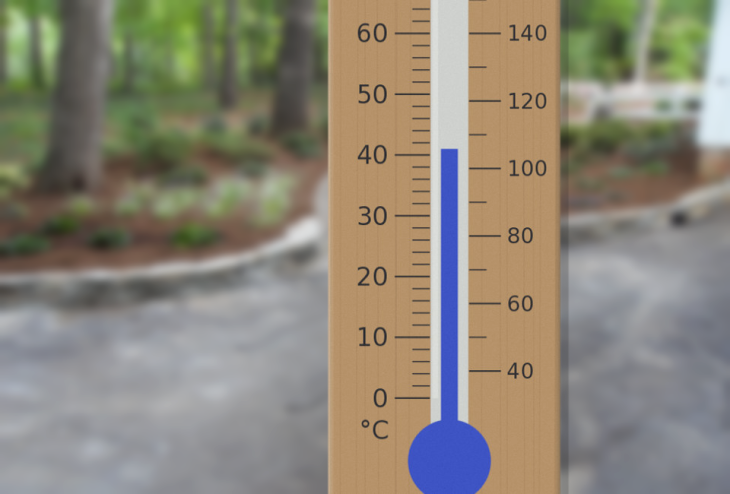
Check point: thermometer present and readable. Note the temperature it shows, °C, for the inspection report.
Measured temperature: 41 °C
